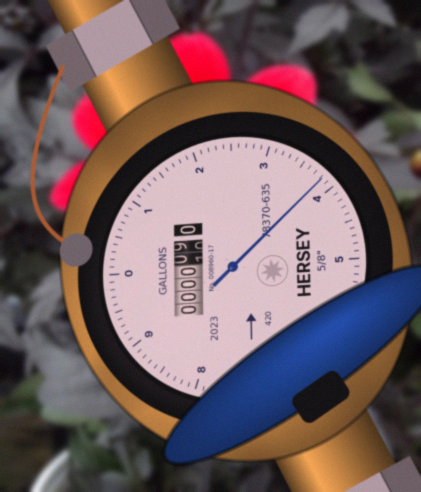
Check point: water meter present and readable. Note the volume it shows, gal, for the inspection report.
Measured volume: 93.8 gal
